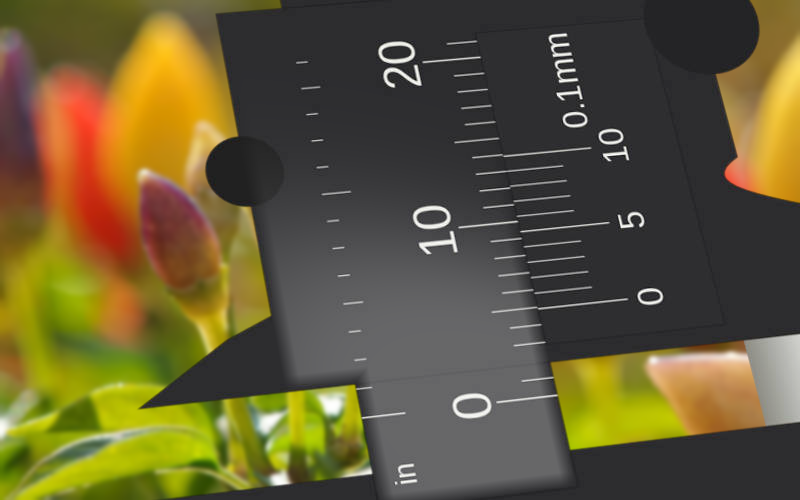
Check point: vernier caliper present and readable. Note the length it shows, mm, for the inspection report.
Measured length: 4.9 mm
